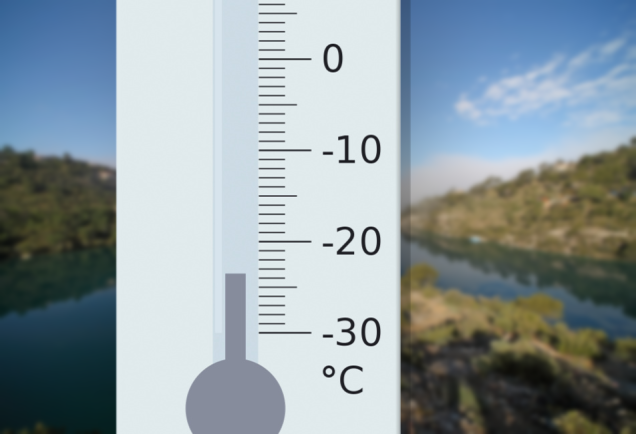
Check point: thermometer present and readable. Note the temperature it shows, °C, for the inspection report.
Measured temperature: -23.5 °C
